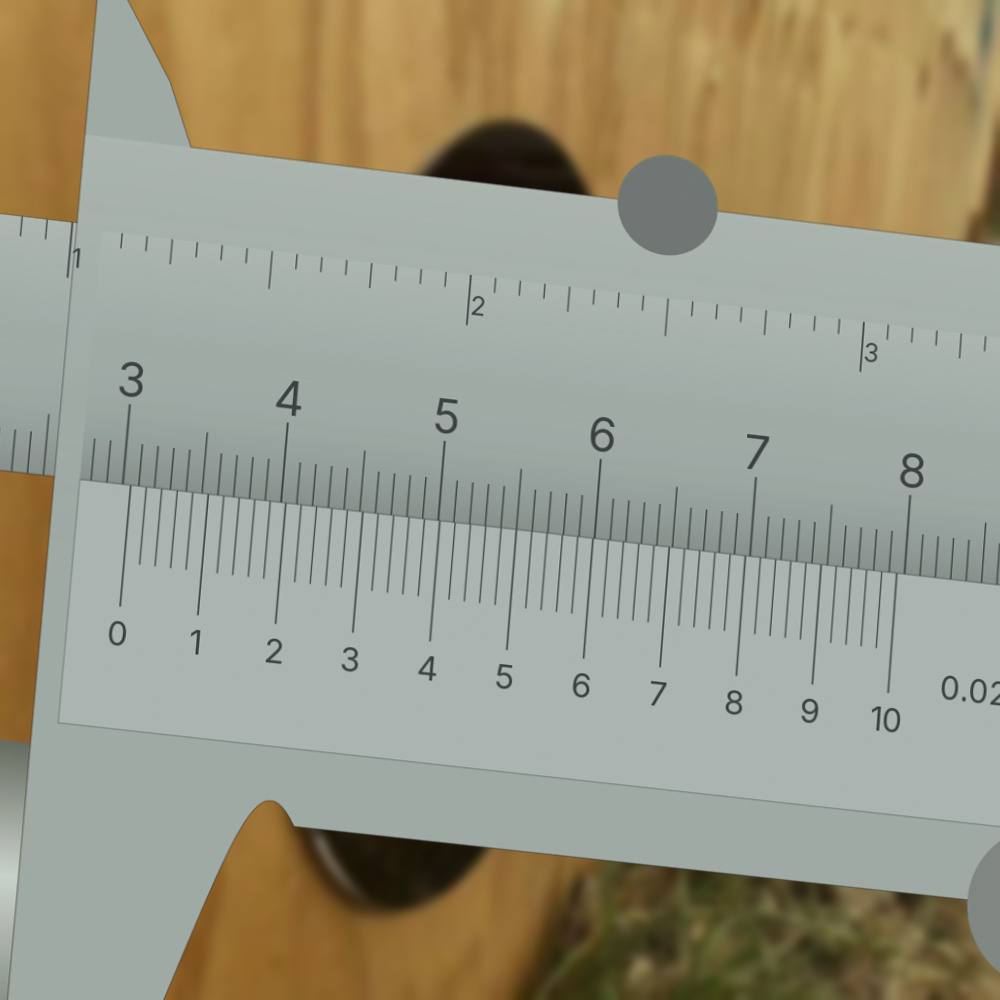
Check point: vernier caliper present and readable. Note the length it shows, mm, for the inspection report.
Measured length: 30.5 mm
